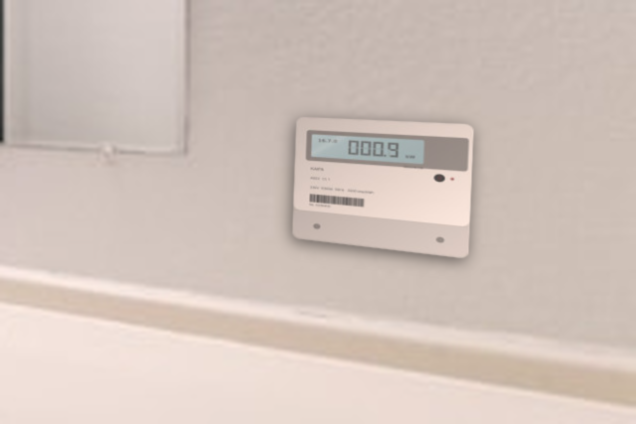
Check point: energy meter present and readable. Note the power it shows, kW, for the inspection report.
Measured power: 0.9 kW
